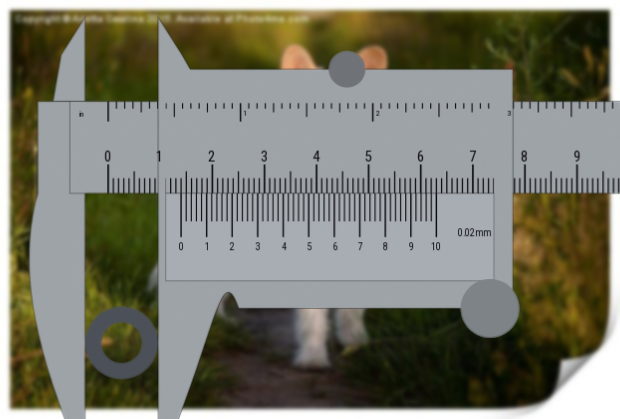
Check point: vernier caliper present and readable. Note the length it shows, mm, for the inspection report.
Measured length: 14.0 mm
